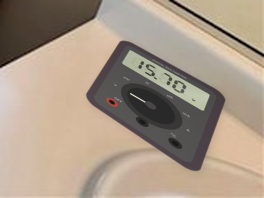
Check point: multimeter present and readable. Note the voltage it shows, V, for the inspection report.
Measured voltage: 15.70 V
